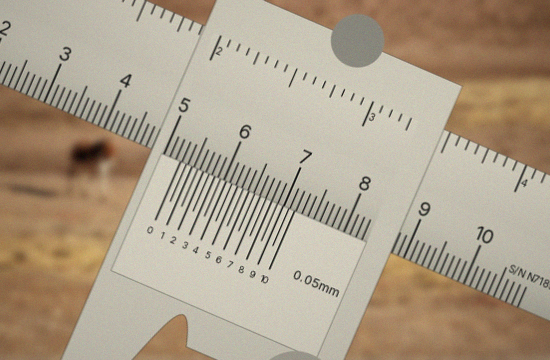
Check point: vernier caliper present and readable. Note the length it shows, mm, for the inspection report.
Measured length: 52.8 mm
